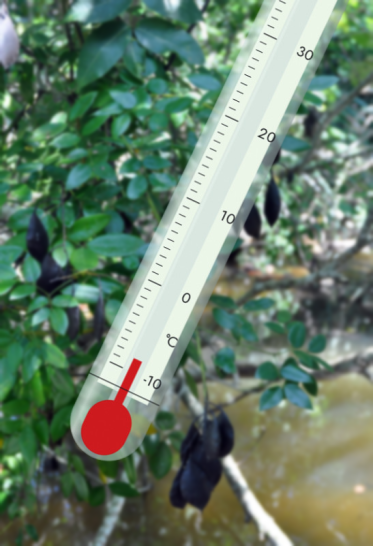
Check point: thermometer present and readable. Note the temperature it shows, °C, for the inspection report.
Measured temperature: -8.5 °C
